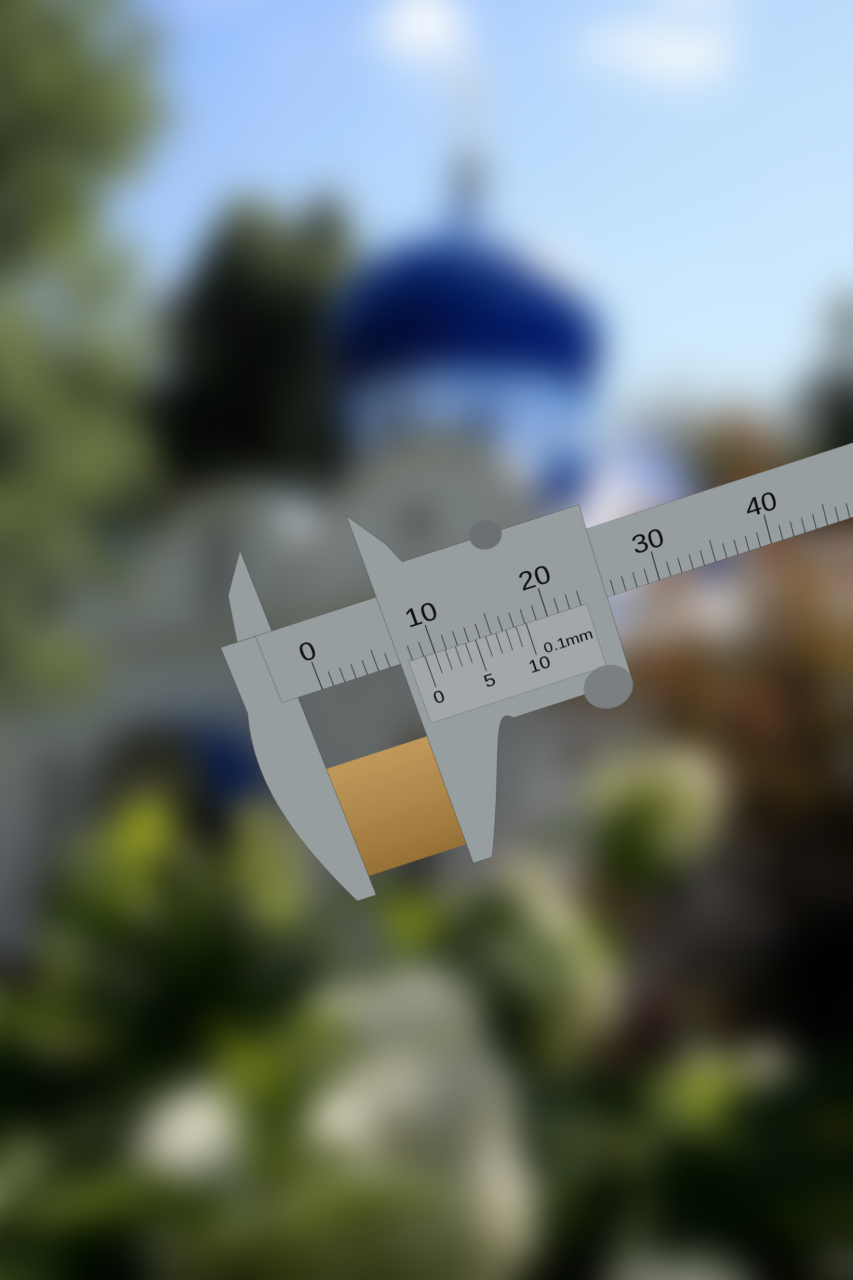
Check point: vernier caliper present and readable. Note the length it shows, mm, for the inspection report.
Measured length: 9.1 mm
